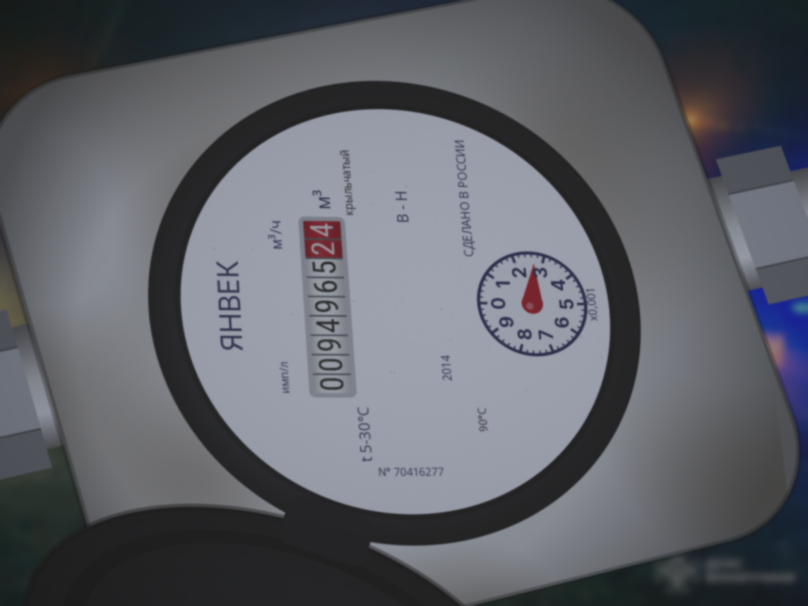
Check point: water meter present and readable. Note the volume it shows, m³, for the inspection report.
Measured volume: 94965.242 m³
